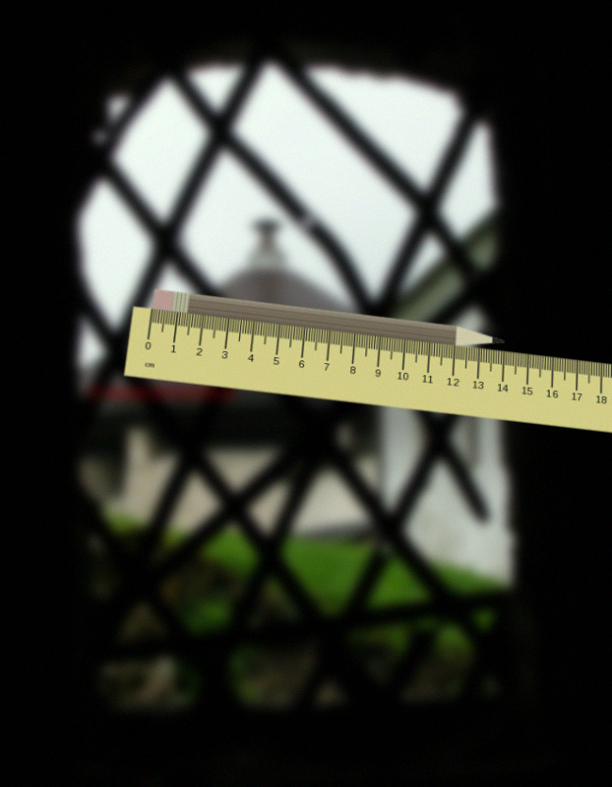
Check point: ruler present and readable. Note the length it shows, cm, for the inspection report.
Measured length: 14 cm
